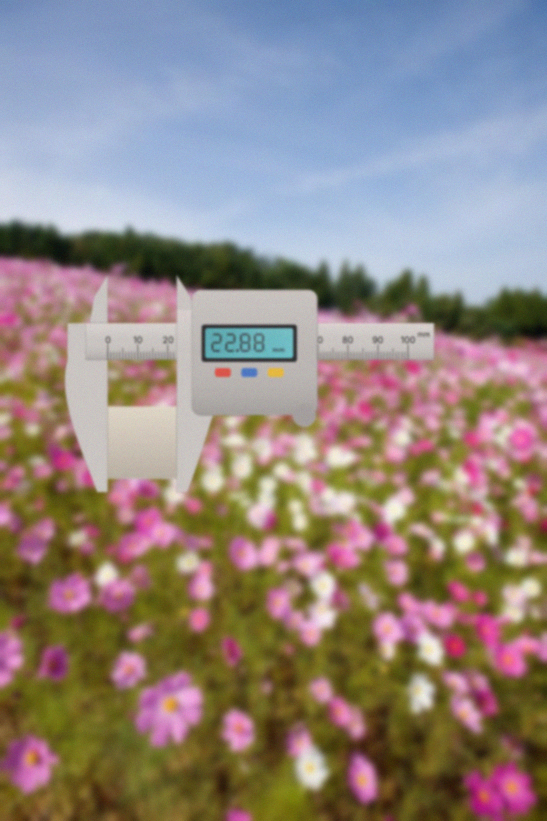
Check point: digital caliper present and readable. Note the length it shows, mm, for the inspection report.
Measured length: 22.88 mm
